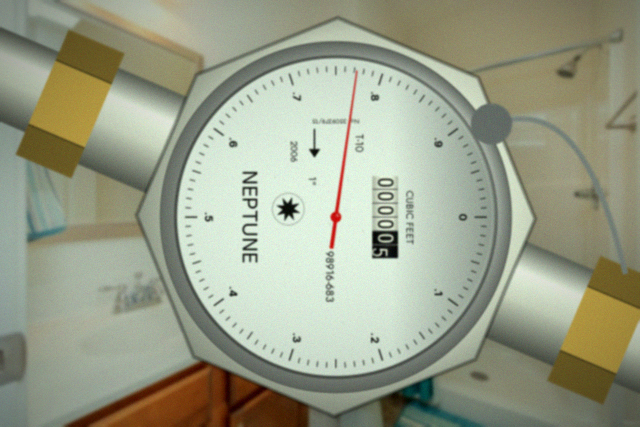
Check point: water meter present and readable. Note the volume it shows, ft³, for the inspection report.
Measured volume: 4.77 ft³
